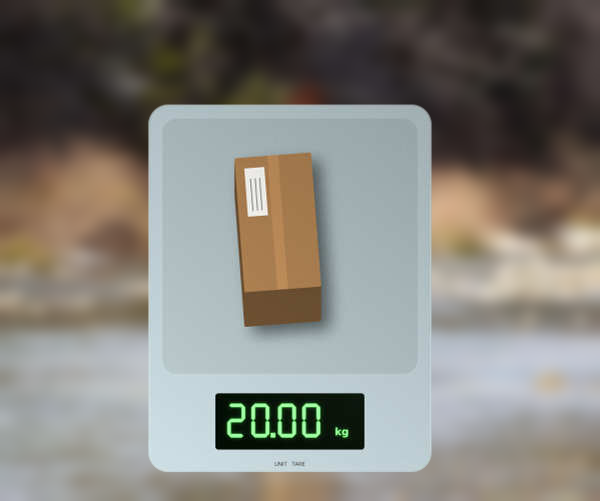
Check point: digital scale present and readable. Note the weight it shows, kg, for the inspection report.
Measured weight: 20.00 kg
